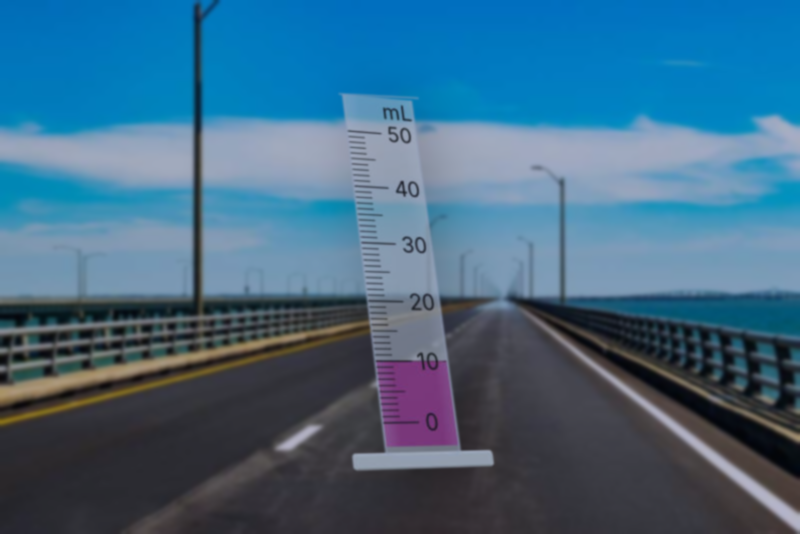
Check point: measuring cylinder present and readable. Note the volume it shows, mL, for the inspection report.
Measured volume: 10 mL
